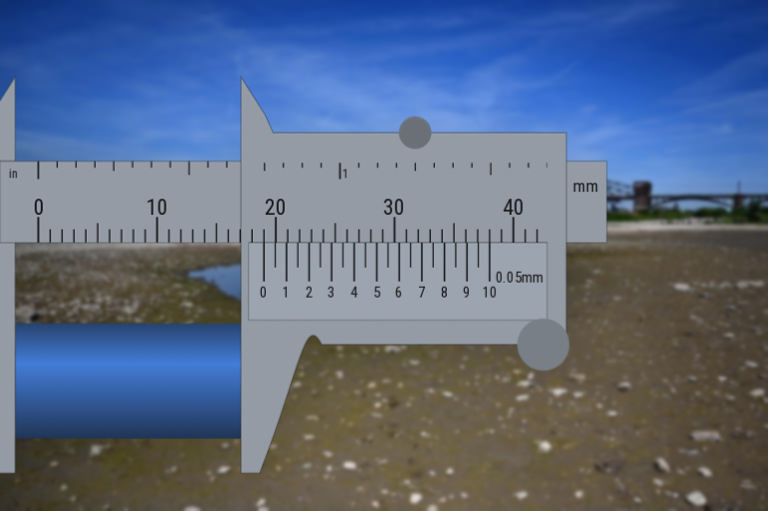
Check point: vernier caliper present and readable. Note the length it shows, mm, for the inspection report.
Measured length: 19.0 mm
